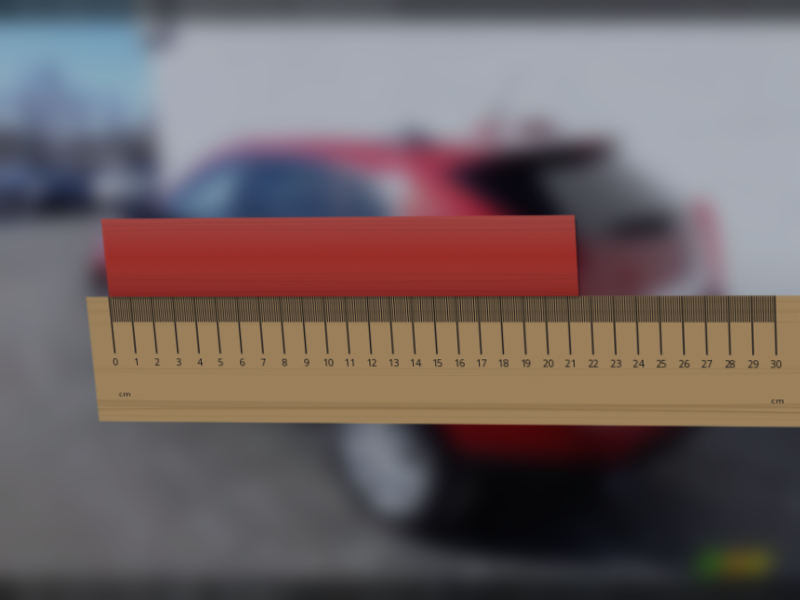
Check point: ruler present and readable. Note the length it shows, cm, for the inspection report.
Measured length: 21.5 cm
